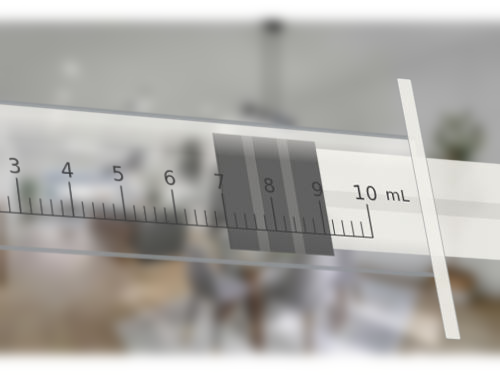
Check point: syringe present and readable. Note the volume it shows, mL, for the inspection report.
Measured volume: 7 mL
